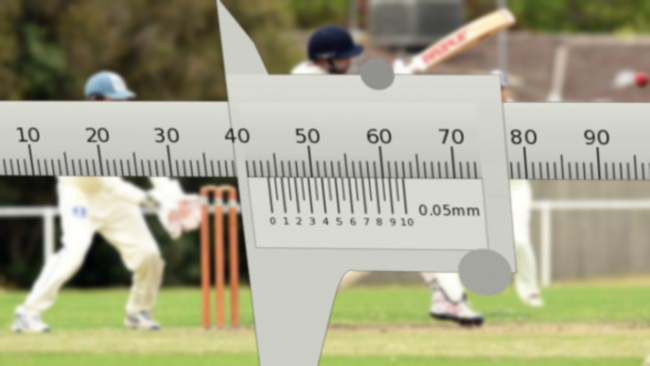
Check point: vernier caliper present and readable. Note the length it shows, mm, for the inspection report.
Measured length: 43.8 mm
